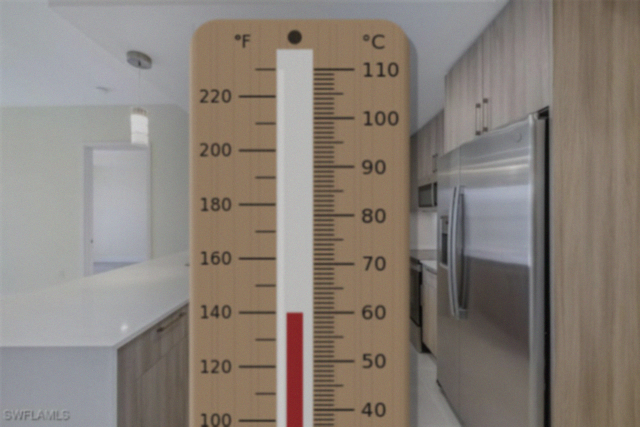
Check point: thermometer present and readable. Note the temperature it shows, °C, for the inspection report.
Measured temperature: 60 °C
